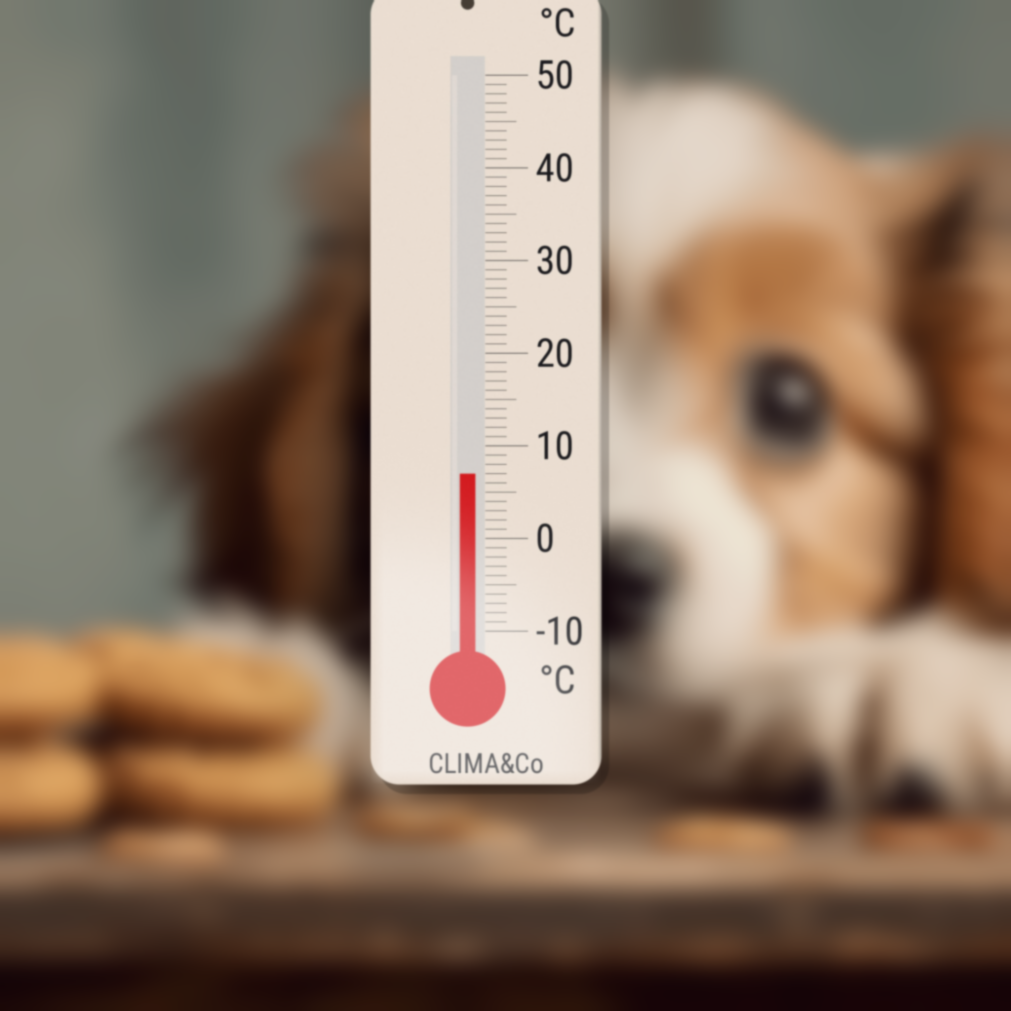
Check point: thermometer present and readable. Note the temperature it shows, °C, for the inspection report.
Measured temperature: 7 °C
